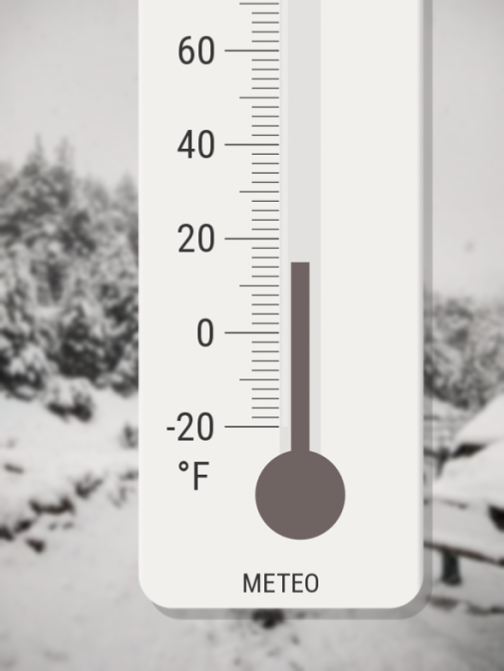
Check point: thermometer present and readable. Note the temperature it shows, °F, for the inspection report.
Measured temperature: 15 °F
